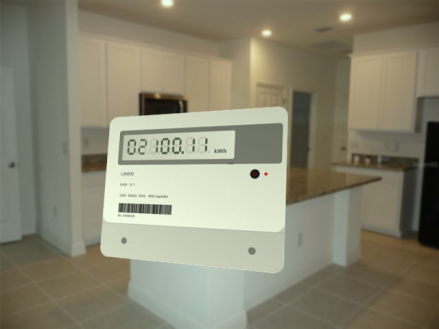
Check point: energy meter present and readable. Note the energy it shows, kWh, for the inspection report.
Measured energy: 2100.11 kWh
